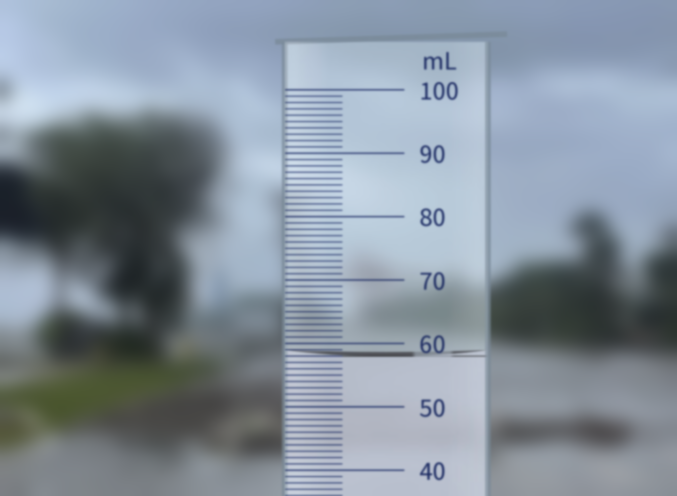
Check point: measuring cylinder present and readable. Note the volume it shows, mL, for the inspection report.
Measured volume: 58 mL
